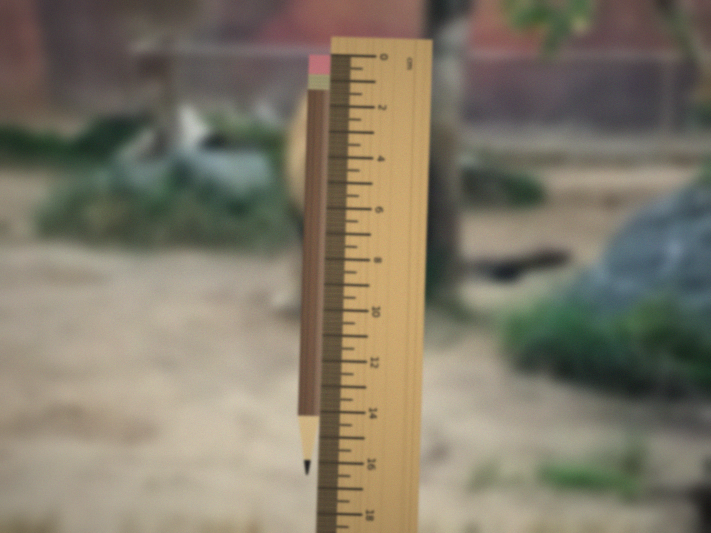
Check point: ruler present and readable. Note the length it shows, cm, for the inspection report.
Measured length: 16.5 cm
